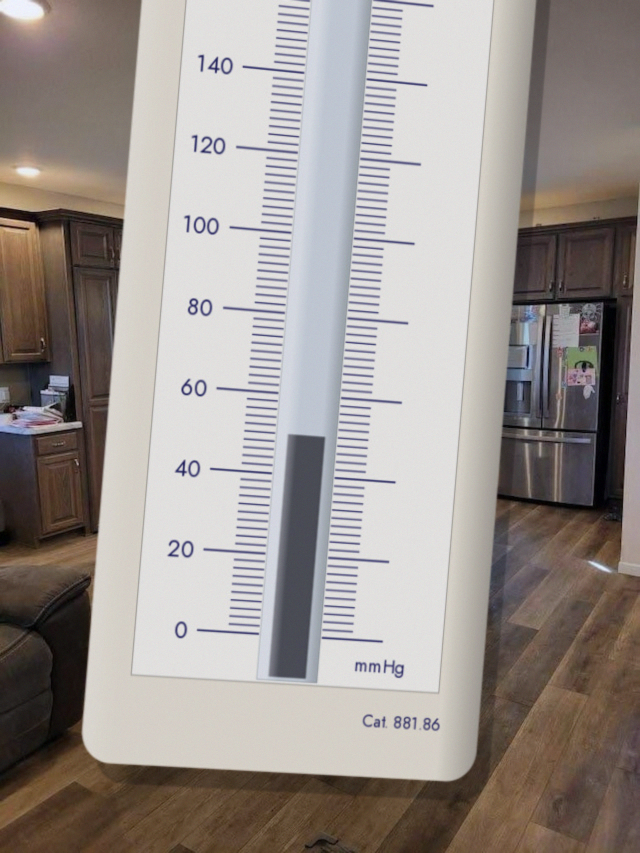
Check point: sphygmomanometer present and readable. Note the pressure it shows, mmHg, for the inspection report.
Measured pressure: 50 mmHg
